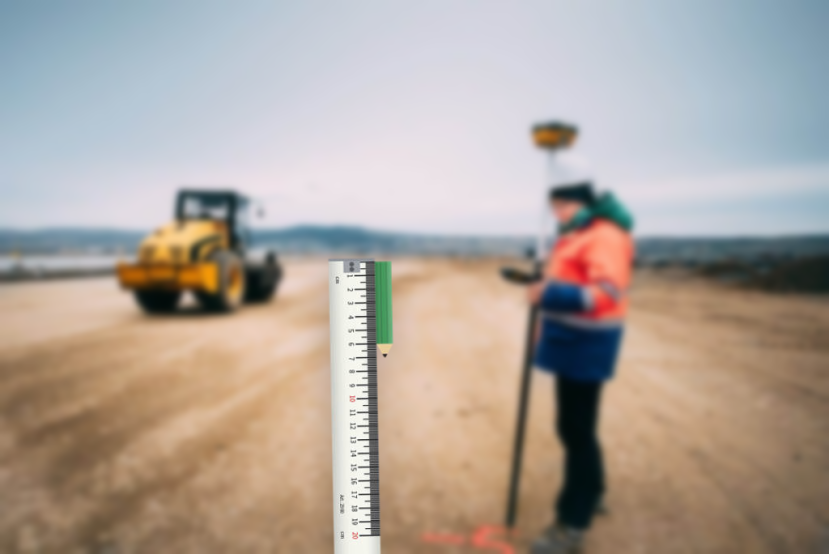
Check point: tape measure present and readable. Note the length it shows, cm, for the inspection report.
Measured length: 7 cm
